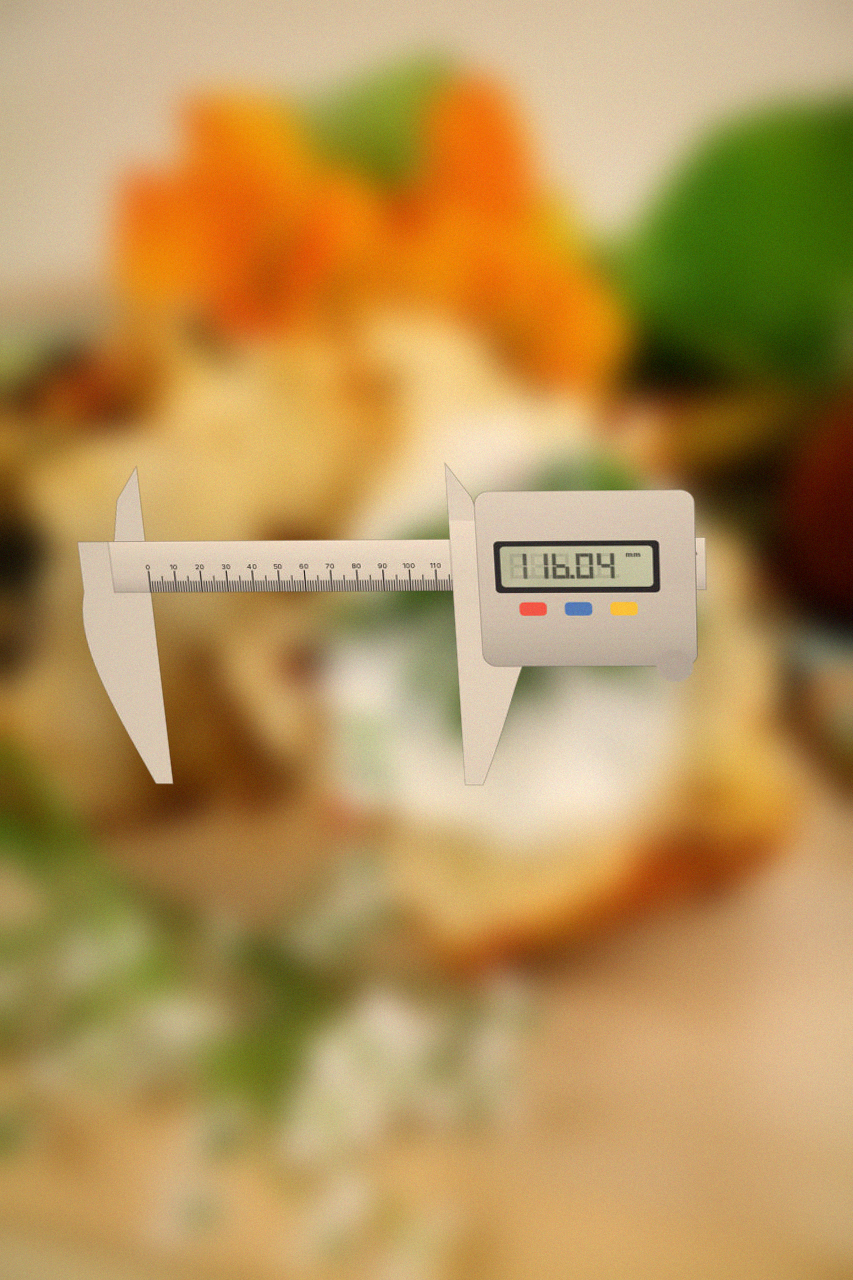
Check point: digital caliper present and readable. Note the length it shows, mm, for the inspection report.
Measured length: 116.04 mm
